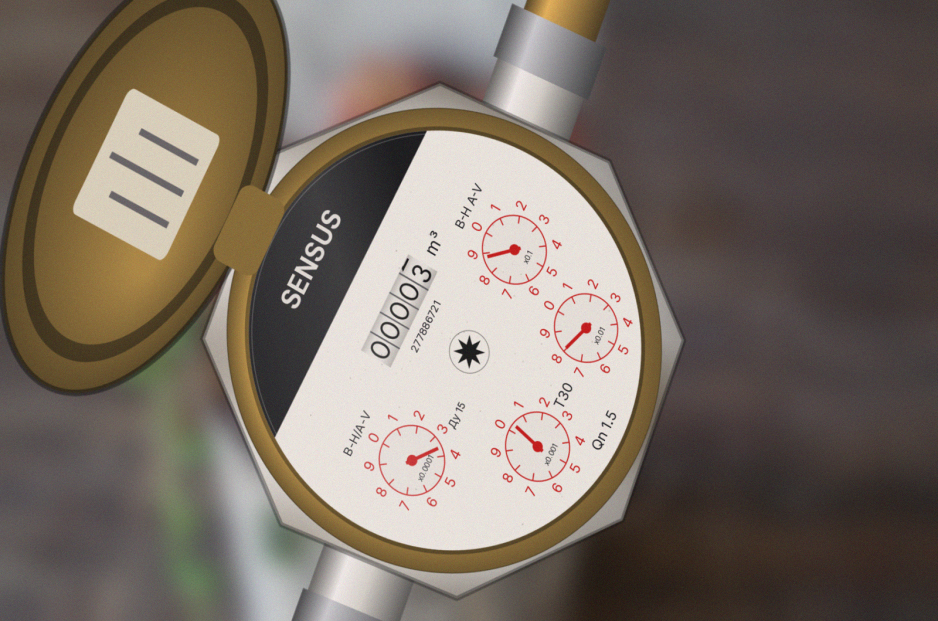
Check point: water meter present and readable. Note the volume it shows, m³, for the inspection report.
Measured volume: 2.8803 m³
